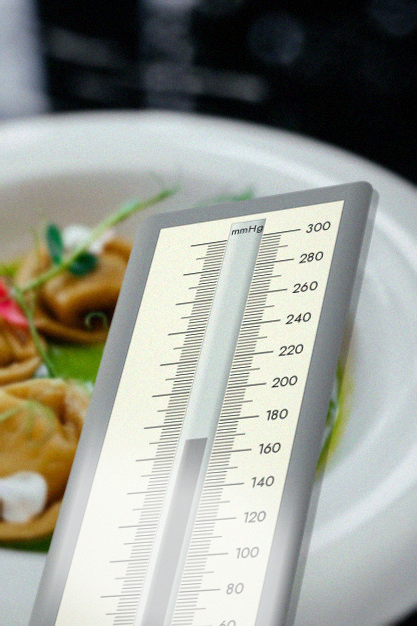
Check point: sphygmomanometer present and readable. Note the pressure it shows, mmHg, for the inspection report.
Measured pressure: 170 mmHg
